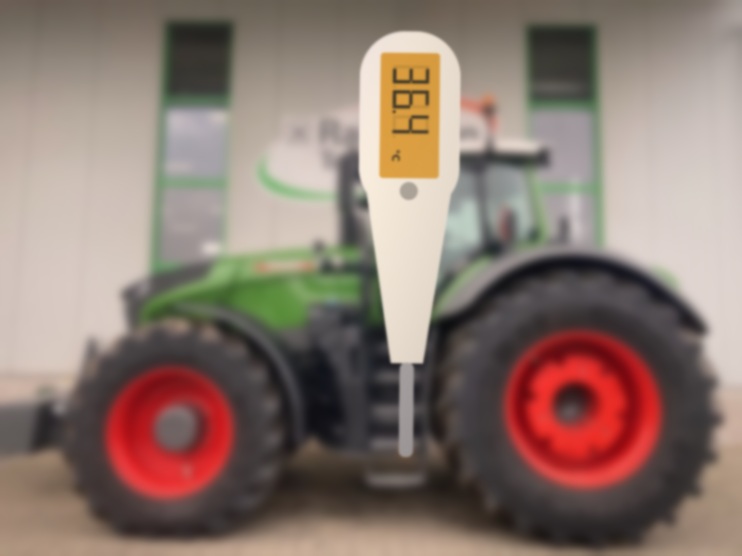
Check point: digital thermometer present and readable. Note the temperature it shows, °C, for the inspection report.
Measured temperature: 36.4 °C
